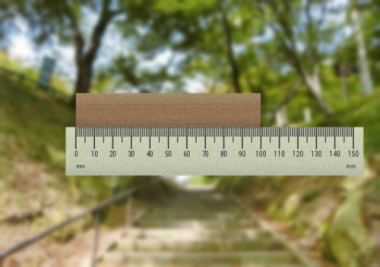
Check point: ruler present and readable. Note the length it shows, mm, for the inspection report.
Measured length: 100 mm
